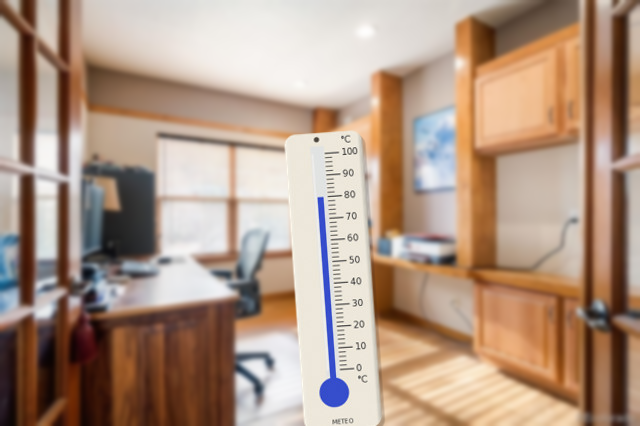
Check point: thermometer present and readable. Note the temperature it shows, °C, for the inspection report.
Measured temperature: 80 °C
